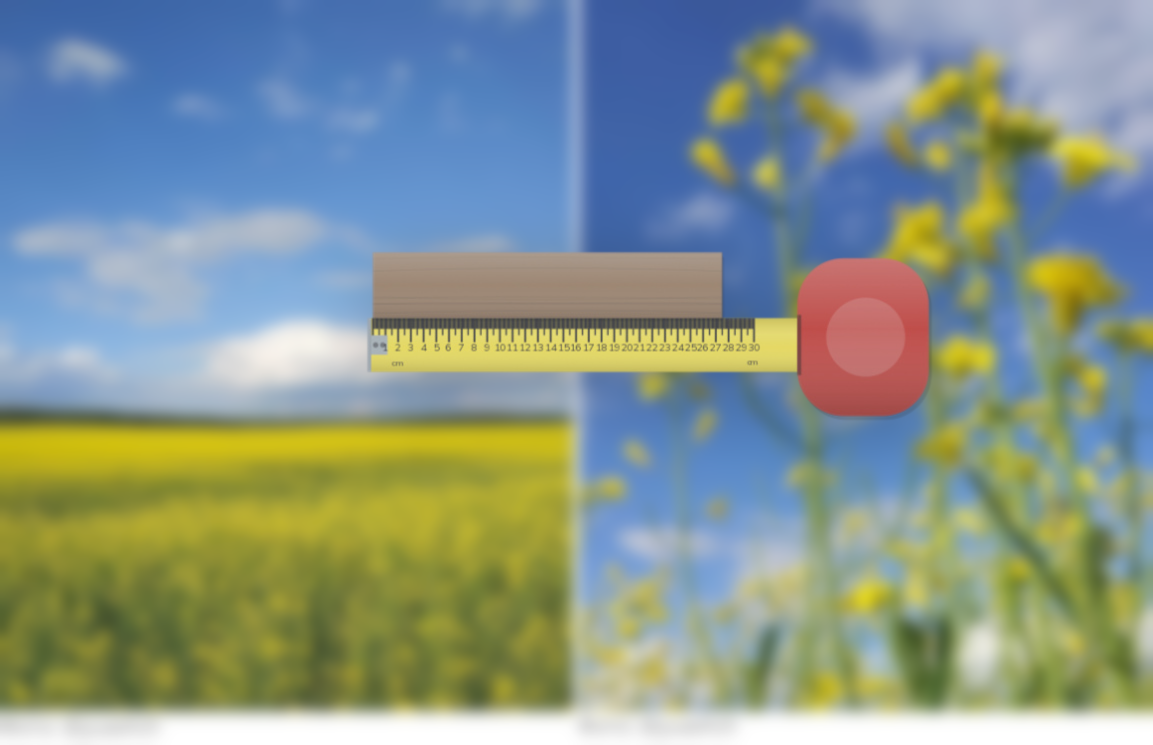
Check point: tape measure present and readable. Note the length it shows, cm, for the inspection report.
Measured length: 27.5 cm
